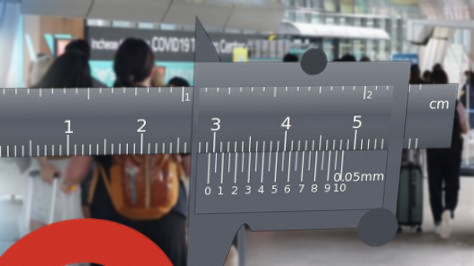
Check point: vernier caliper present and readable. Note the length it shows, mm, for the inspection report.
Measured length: 29.4 mm
